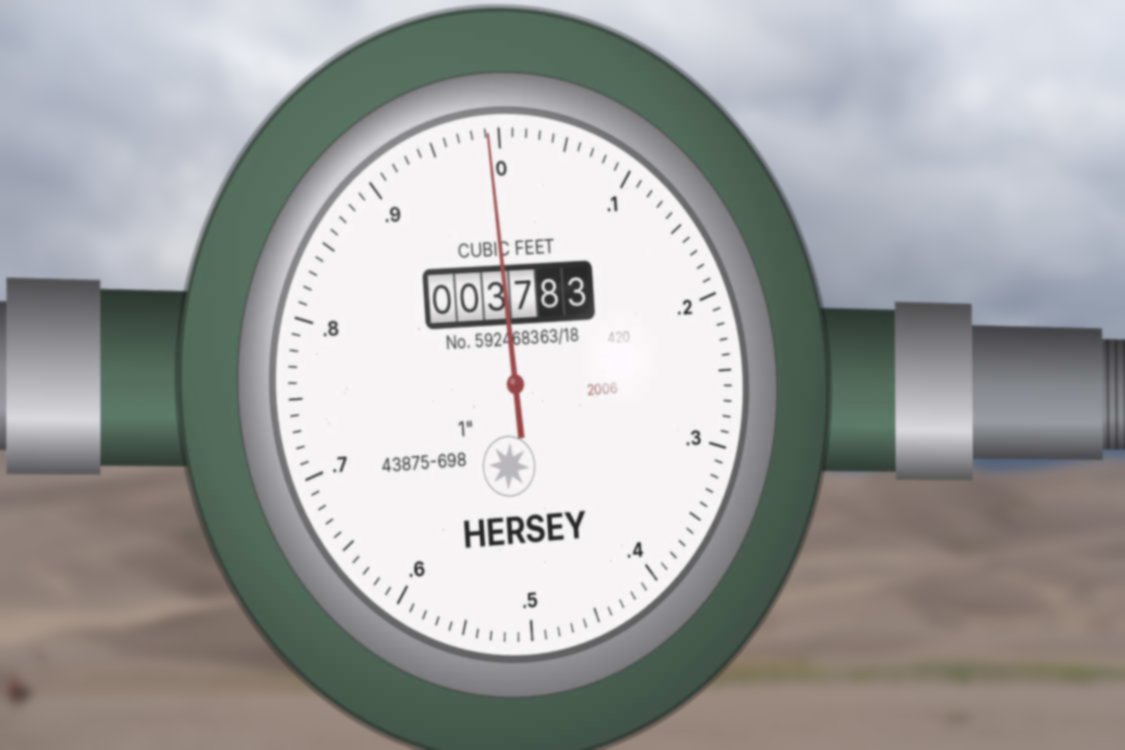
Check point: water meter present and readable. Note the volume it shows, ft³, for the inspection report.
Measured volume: 3782.99 ft³
